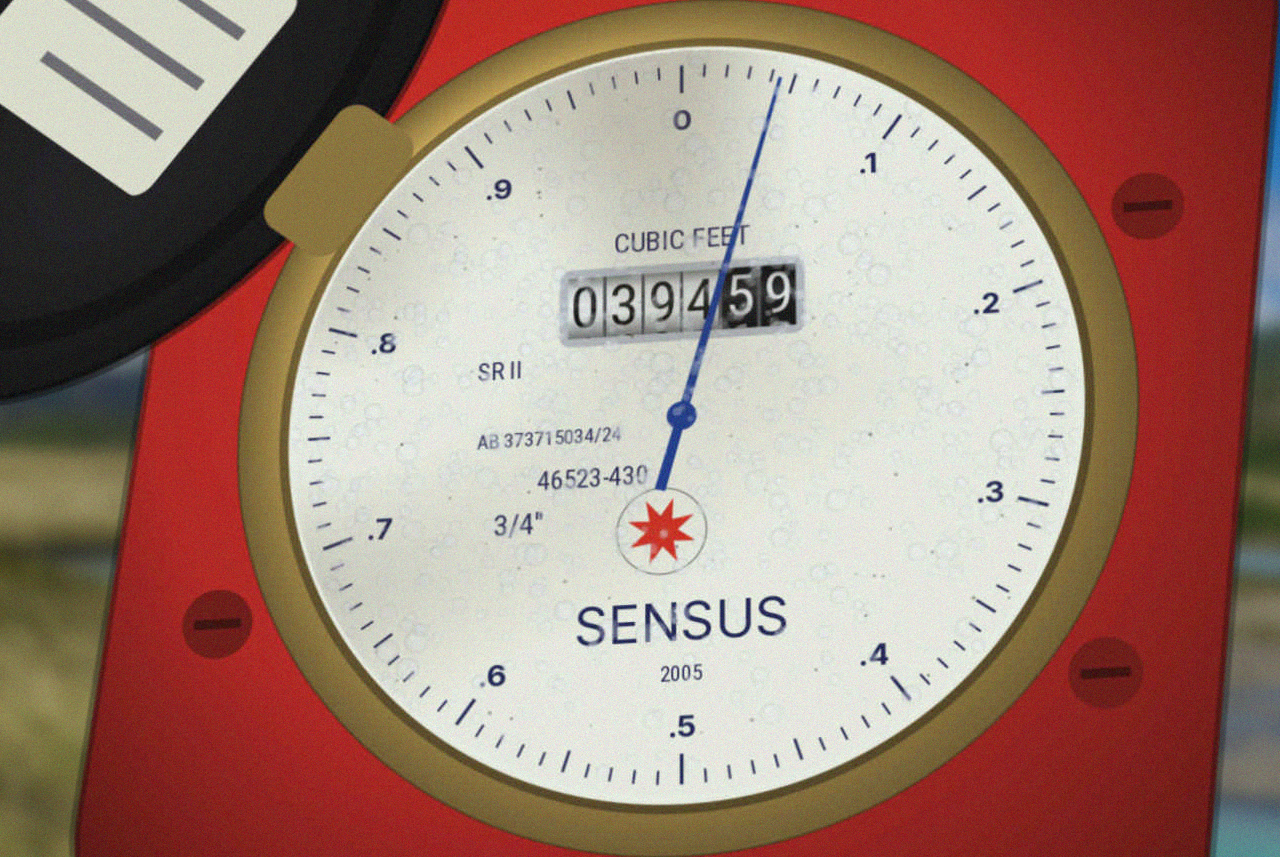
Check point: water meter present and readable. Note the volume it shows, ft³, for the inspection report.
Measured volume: 39459.04 ft³
